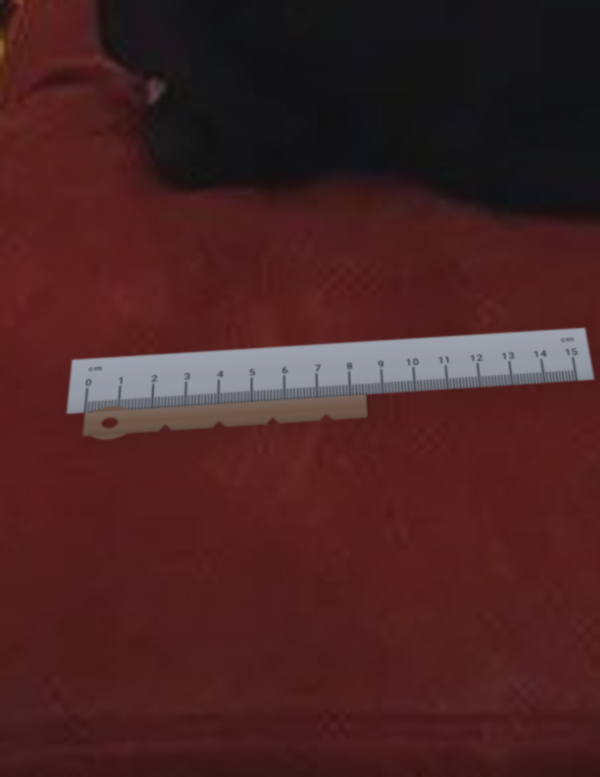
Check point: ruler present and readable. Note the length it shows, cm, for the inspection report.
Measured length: 8.5 cm
